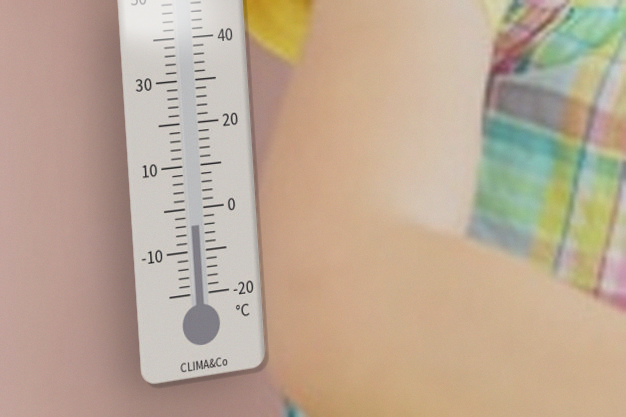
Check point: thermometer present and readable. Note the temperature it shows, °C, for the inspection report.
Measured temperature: -4 °C
